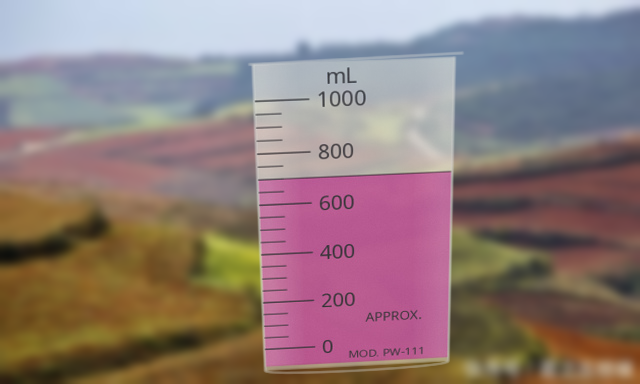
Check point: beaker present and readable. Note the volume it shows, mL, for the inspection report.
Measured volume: 700 mL
